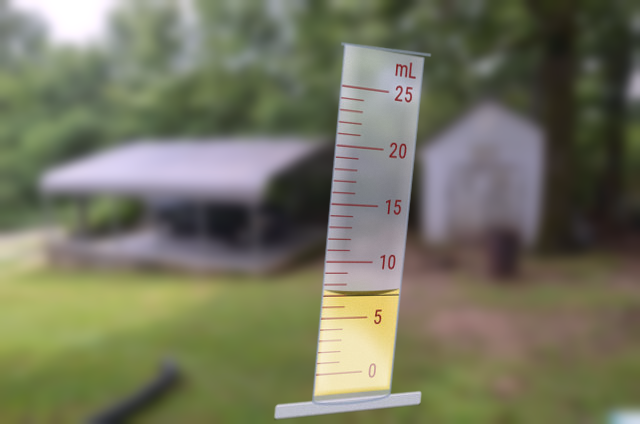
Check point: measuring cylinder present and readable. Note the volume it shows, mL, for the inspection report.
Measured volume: 7 mL
